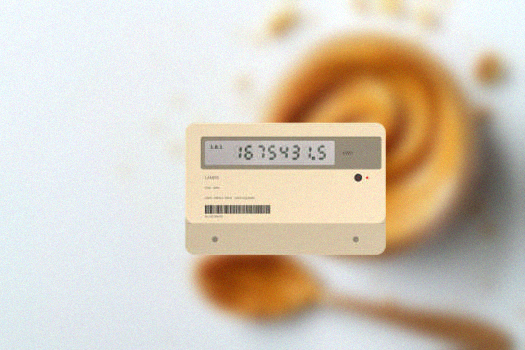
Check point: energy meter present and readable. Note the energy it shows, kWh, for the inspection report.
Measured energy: 1675431.5 kWh
